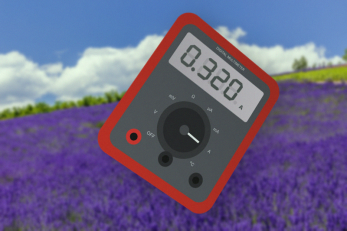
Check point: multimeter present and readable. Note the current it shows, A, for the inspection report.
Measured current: 0.320 A
